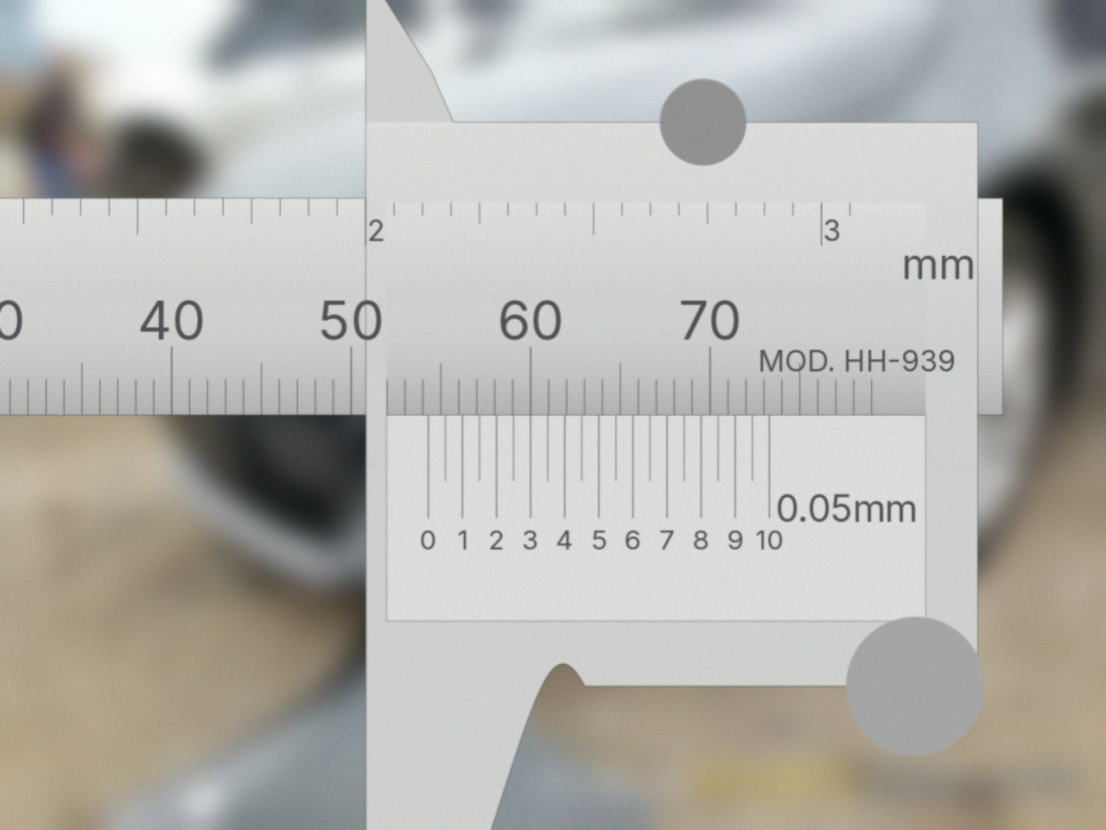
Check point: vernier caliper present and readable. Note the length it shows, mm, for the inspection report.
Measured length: 54.3 mm
